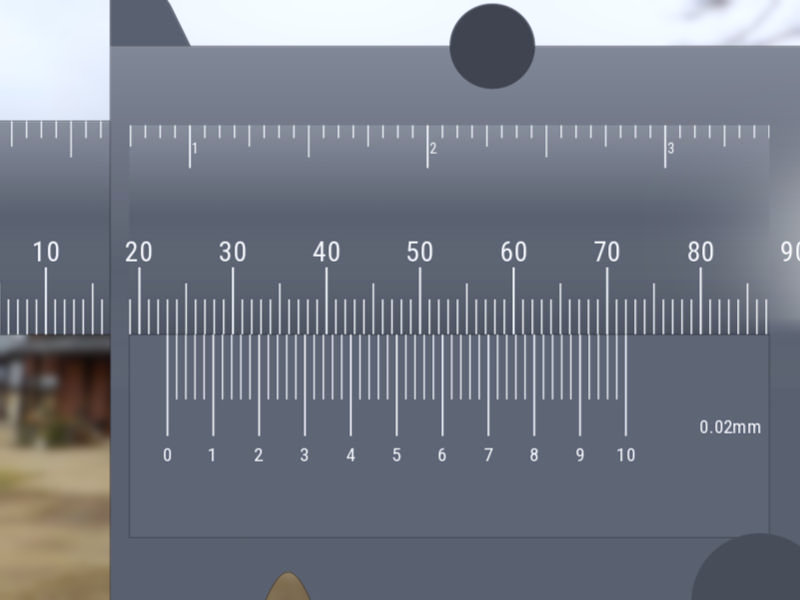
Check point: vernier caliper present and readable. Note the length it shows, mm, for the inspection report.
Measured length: 23.0 mm
